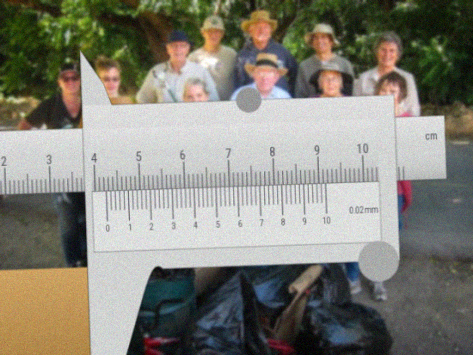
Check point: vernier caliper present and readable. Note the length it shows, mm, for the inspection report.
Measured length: 42.5 mm
